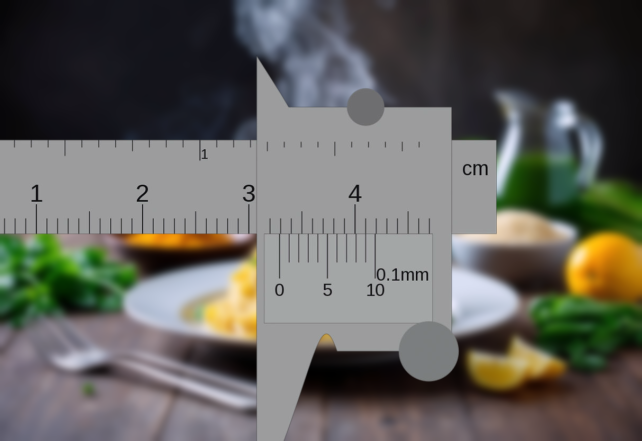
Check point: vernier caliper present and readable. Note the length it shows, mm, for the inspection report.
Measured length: 32.9 mm
